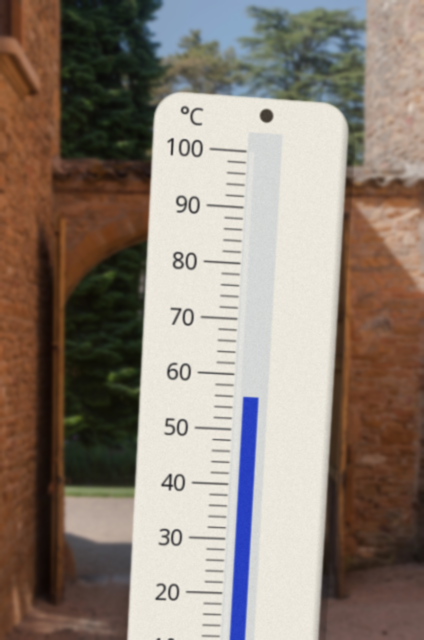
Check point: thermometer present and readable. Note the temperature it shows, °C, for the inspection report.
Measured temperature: 56 °C
